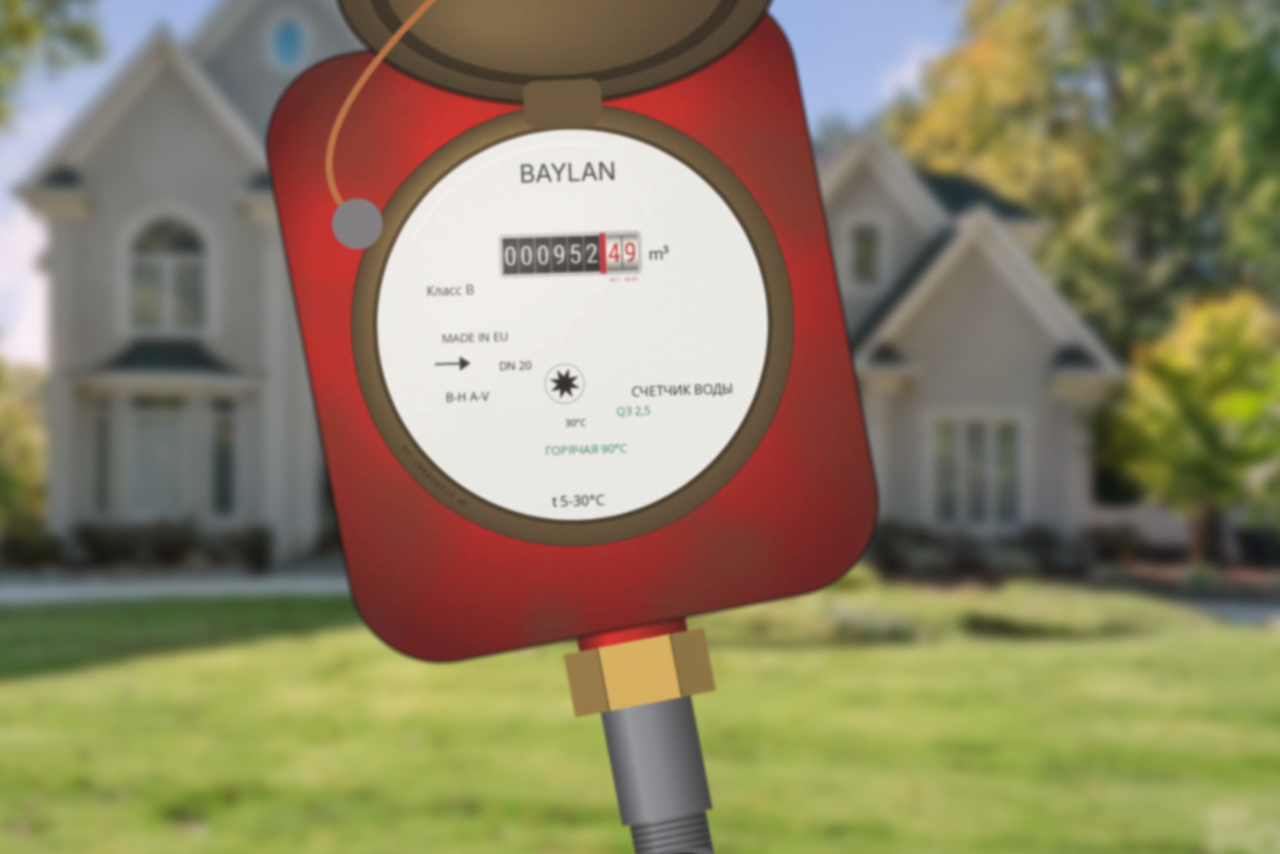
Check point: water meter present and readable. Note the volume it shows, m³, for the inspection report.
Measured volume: 952.49 m³
